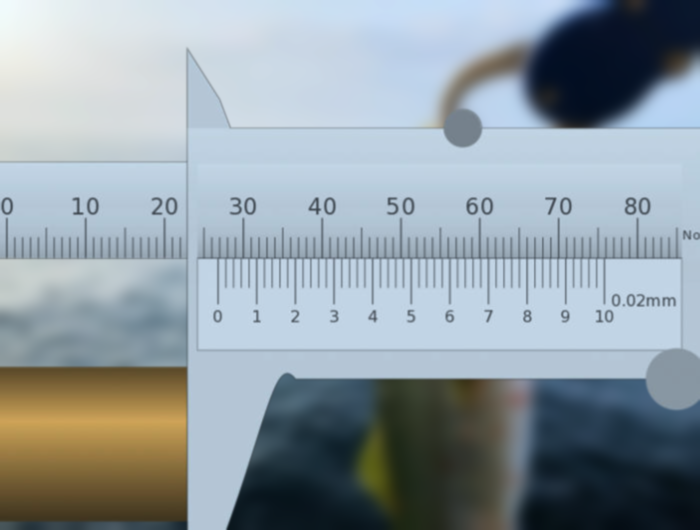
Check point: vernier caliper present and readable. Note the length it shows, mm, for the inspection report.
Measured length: 26.8 mm
